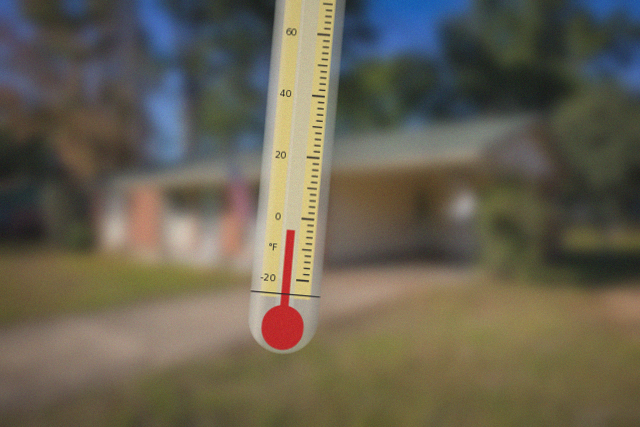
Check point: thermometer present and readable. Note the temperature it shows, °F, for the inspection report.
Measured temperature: -4 °F
